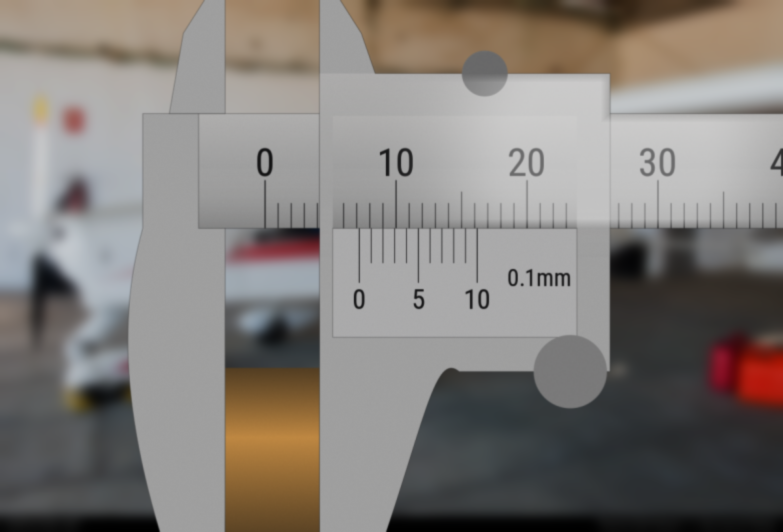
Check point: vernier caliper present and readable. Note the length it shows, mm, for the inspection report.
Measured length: 7.2 mm
